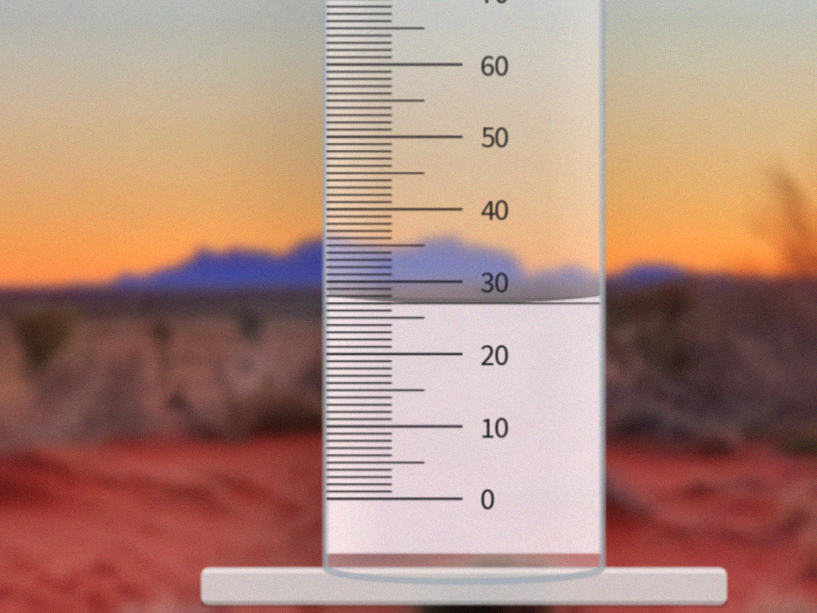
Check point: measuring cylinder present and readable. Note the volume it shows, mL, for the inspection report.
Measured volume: 27 mL
